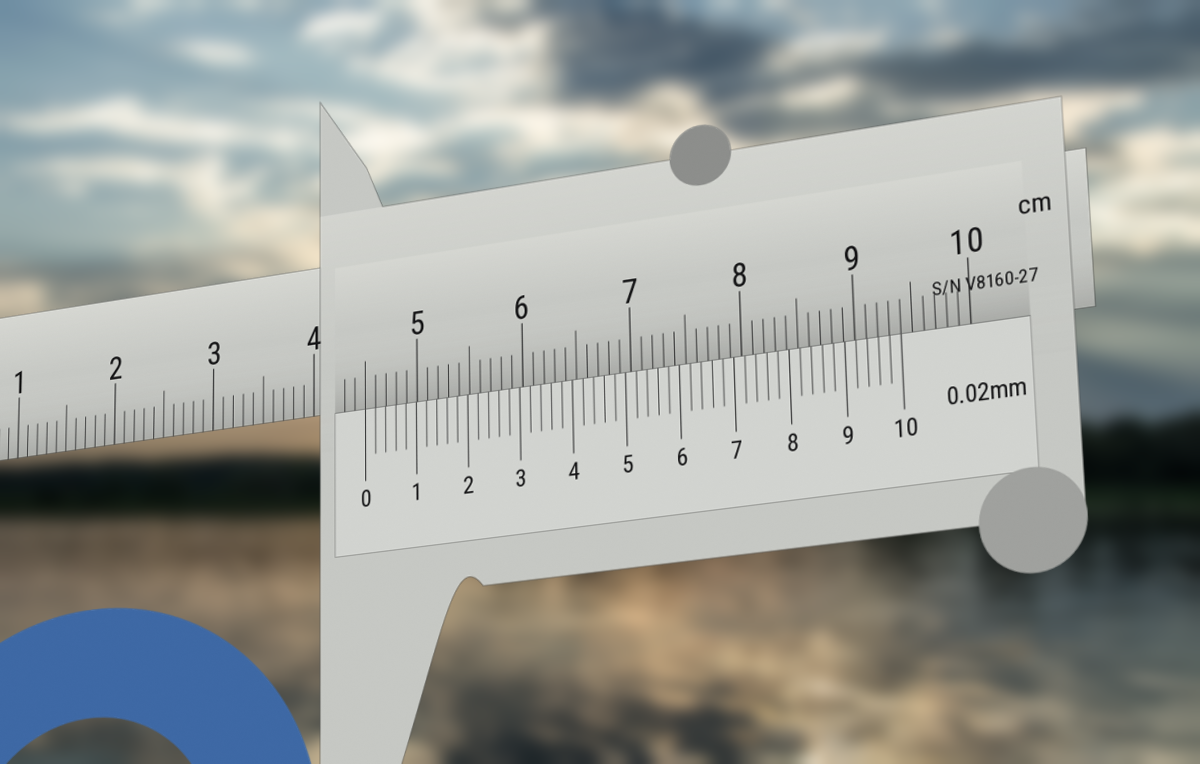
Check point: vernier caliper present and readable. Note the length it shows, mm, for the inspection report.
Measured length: 45.0 mm
